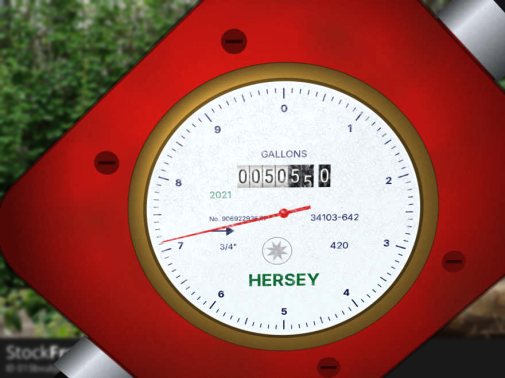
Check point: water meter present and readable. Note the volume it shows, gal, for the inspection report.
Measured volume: 50547.1 gal
